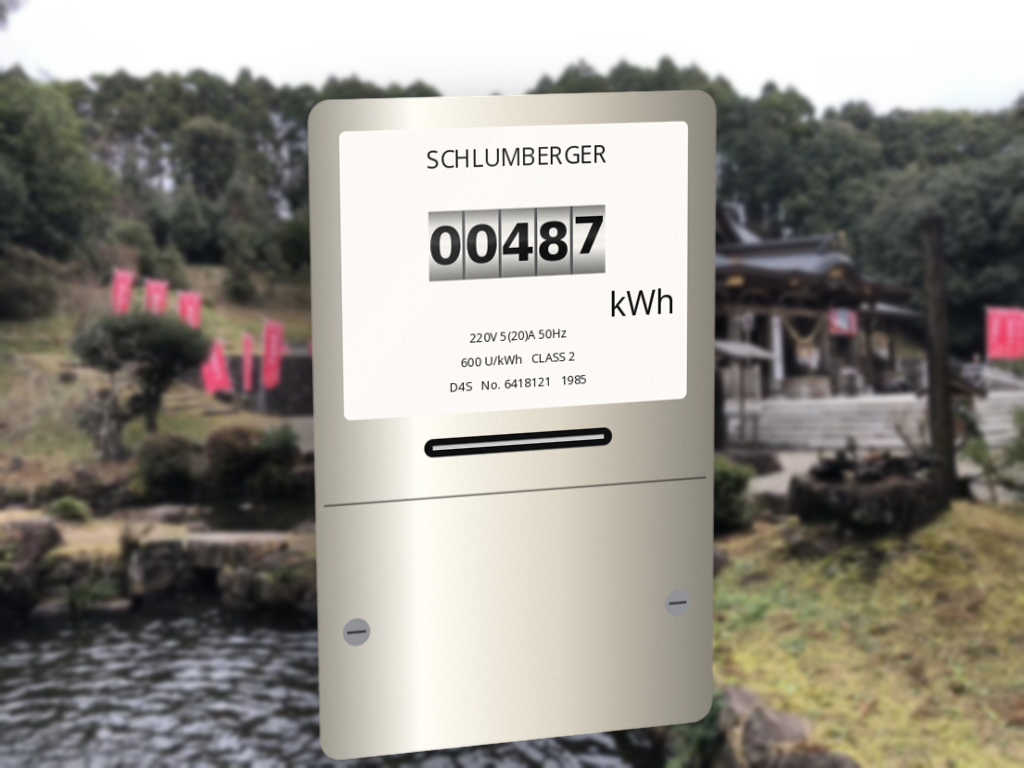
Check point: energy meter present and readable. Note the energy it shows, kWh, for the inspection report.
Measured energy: 487 kWh
